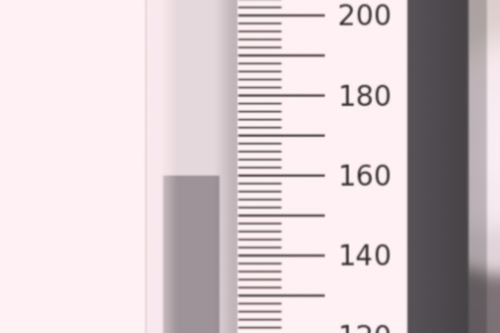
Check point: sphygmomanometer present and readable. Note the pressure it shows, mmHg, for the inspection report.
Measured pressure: 160 mmHg
